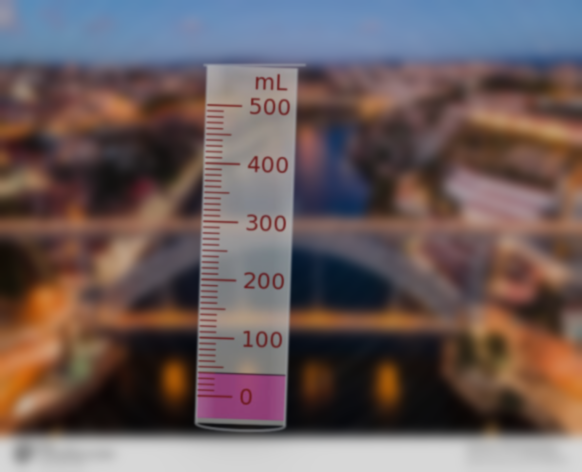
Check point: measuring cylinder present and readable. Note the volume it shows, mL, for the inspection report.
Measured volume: 40 mL
